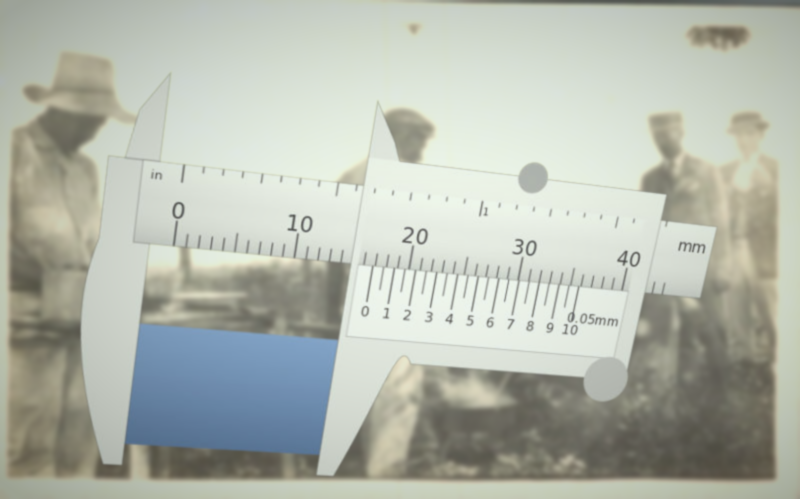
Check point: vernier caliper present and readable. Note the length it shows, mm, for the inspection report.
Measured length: 16.8 mm
